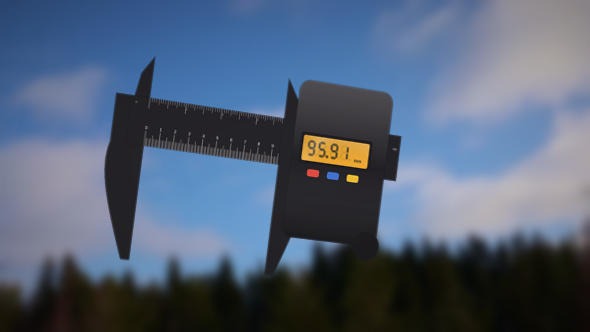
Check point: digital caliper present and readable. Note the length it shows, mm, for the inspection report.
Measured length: 95.91 mm
